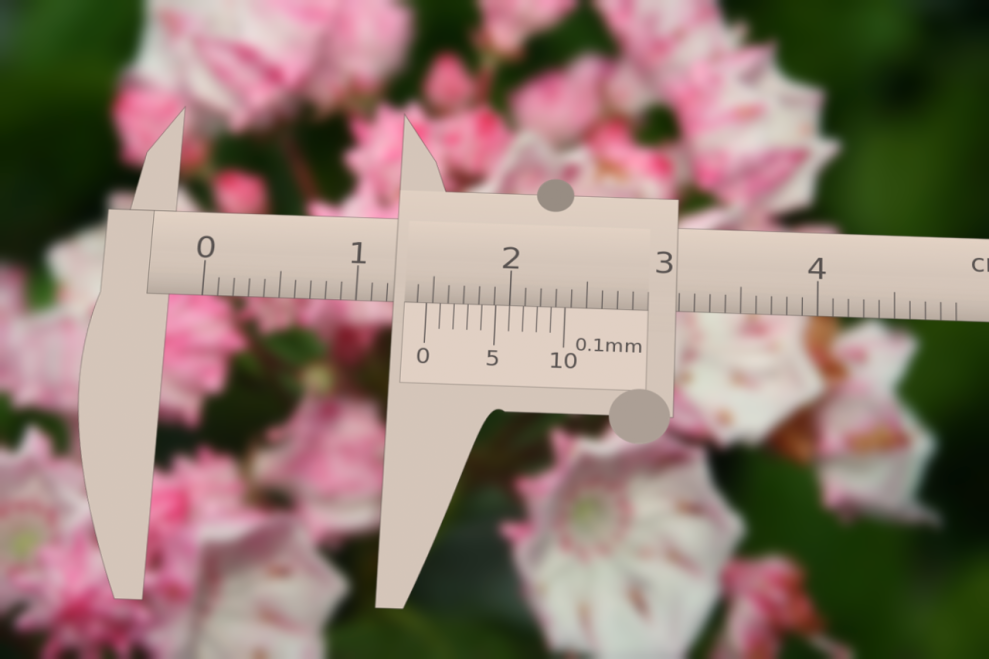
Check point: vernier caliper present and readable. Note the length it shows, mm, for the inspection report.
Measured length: 14.6 mm
